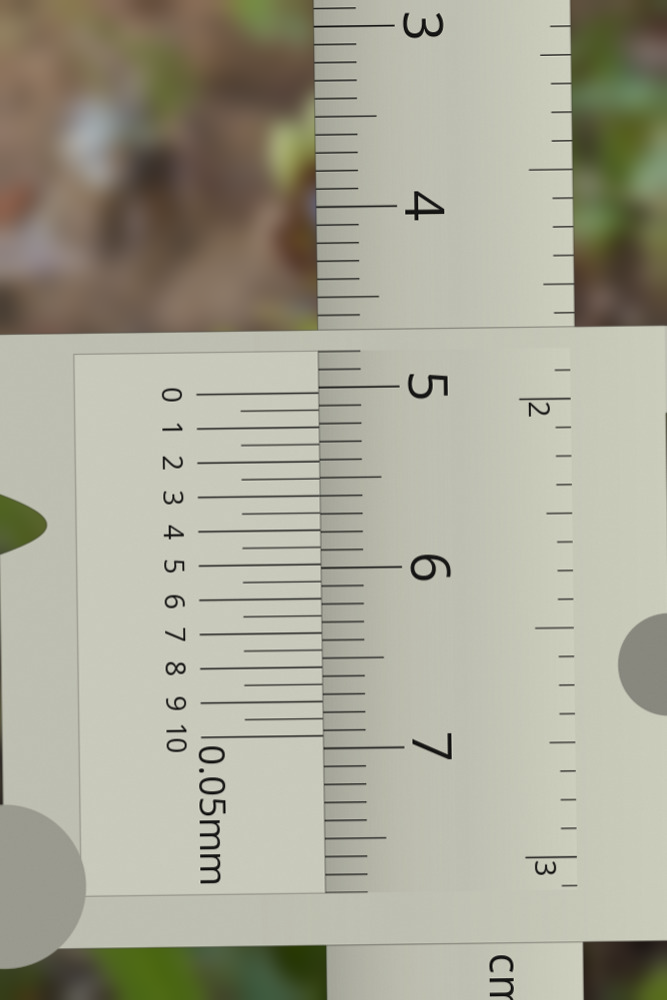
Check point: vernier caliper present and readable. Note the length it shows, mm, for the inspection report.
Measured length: 50.3 mm
